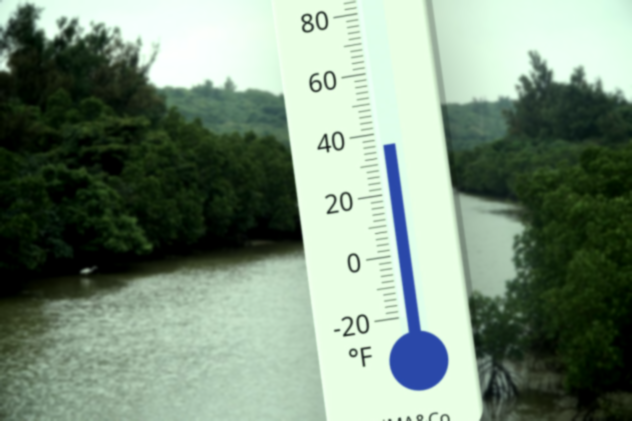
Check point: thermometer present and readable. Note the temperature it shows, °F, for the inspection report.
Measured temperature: 36 °F
